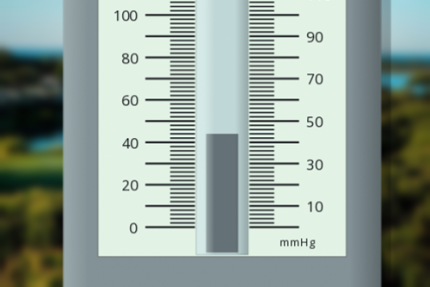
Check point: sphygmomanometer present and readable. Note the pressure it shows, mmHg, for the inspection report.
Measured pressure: 44 mmHg
